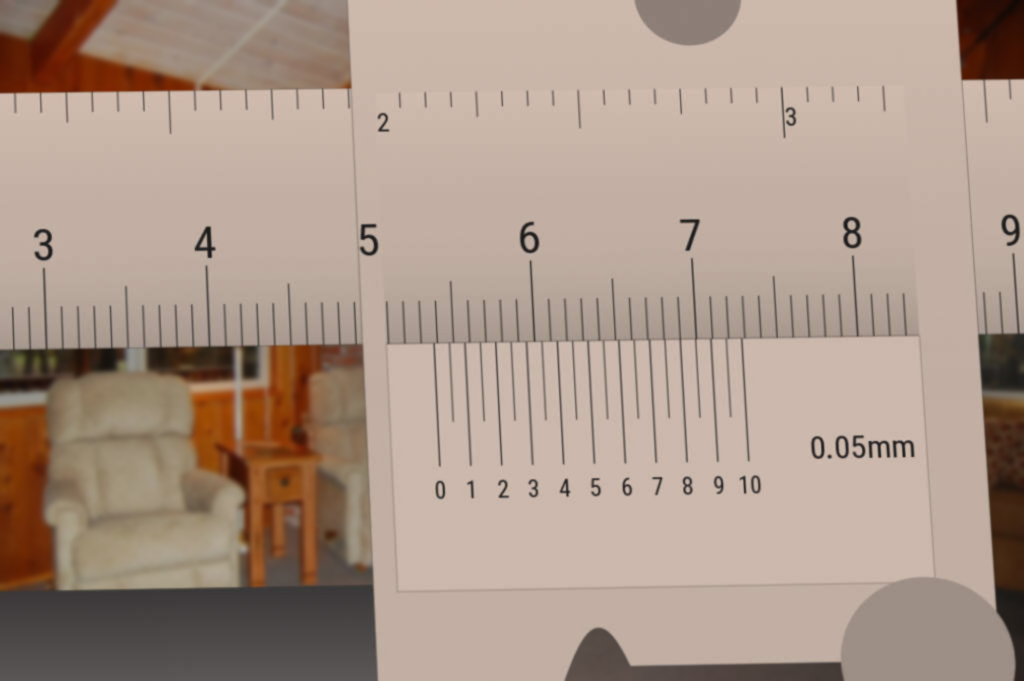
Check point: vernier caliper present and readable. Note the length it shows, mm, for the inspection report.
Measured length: 53.8 mm
